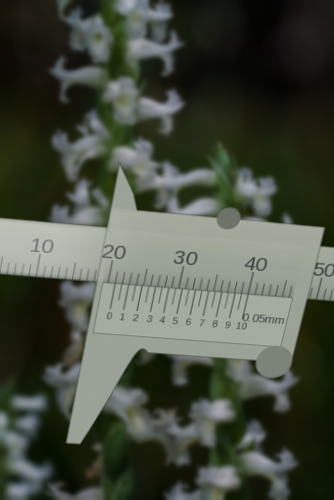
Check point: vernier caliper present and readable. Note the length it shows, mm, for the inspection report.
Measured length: 21.0 mm
